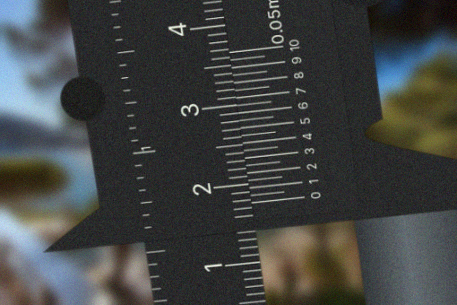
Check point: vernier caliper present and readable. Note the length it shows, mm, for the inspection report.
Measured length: 17.6 mm
